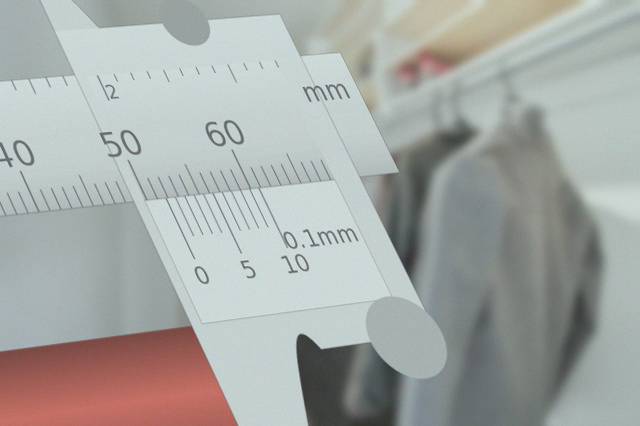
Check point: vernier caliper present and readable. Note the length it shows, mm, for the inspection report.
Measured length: 51.8 mm
